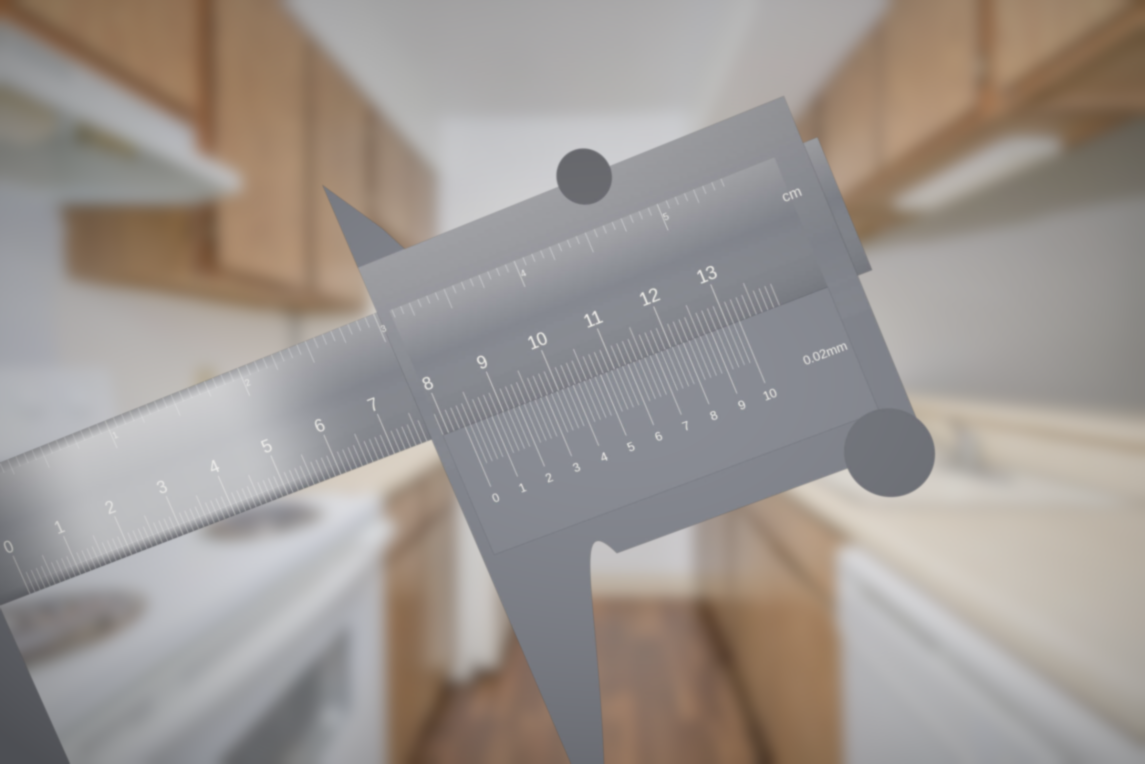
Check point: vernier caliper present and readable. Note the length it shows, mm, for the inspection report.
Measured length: 83.0 mm
